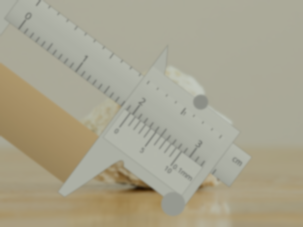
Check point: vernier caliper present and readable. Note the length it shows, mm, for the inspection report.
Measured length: 19.6 mm
